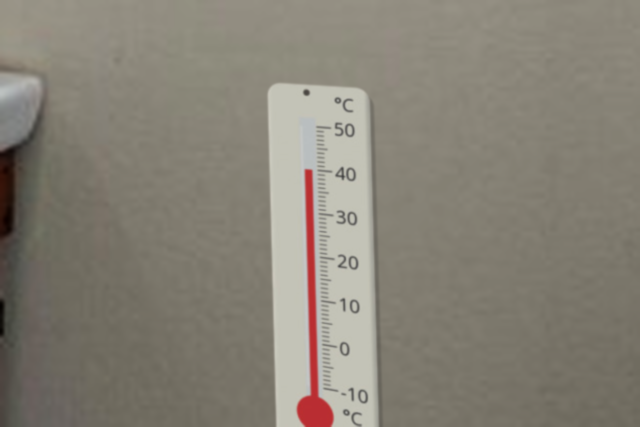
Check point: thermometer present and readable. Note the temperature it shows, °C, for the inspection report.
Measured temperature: 40 °C
